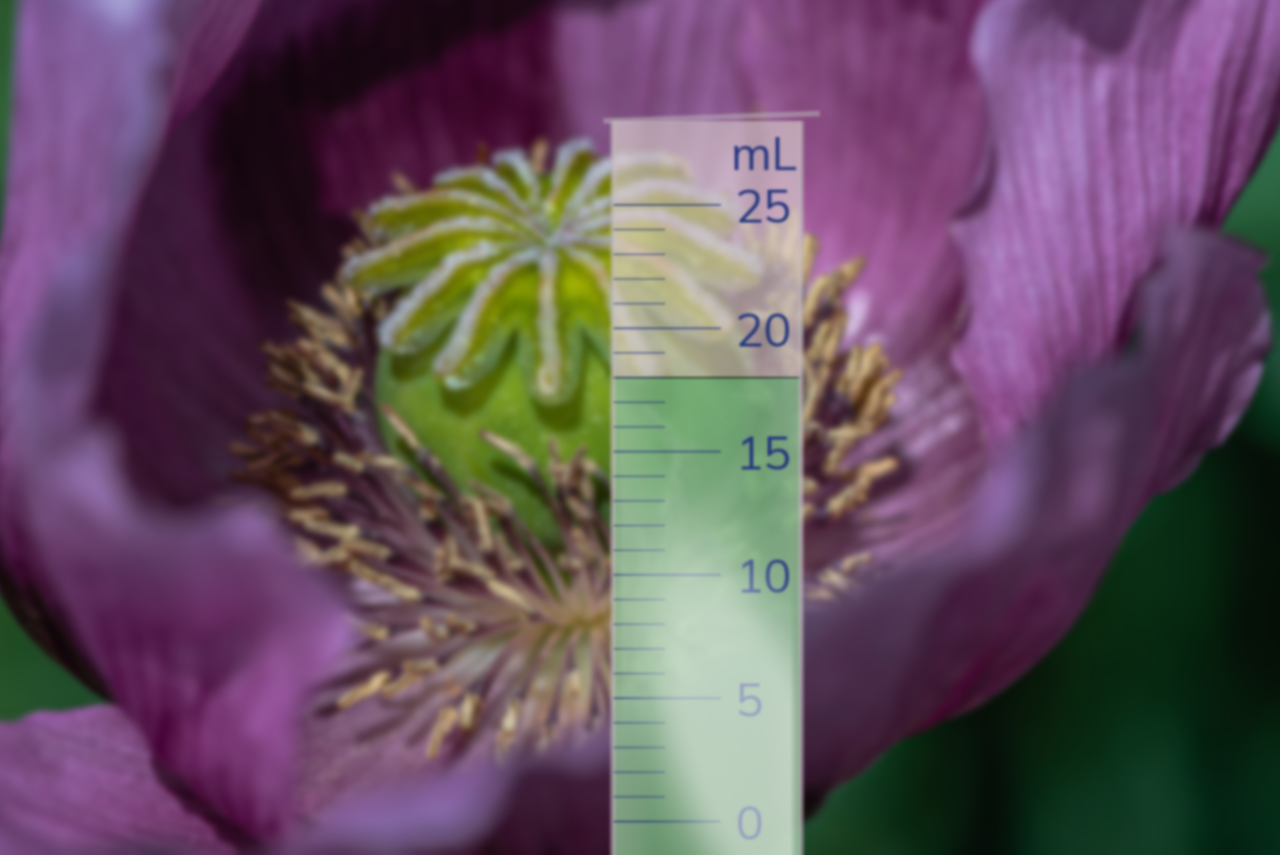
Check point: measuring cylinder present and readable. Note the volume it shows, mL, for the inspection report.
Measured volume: 18 mL
